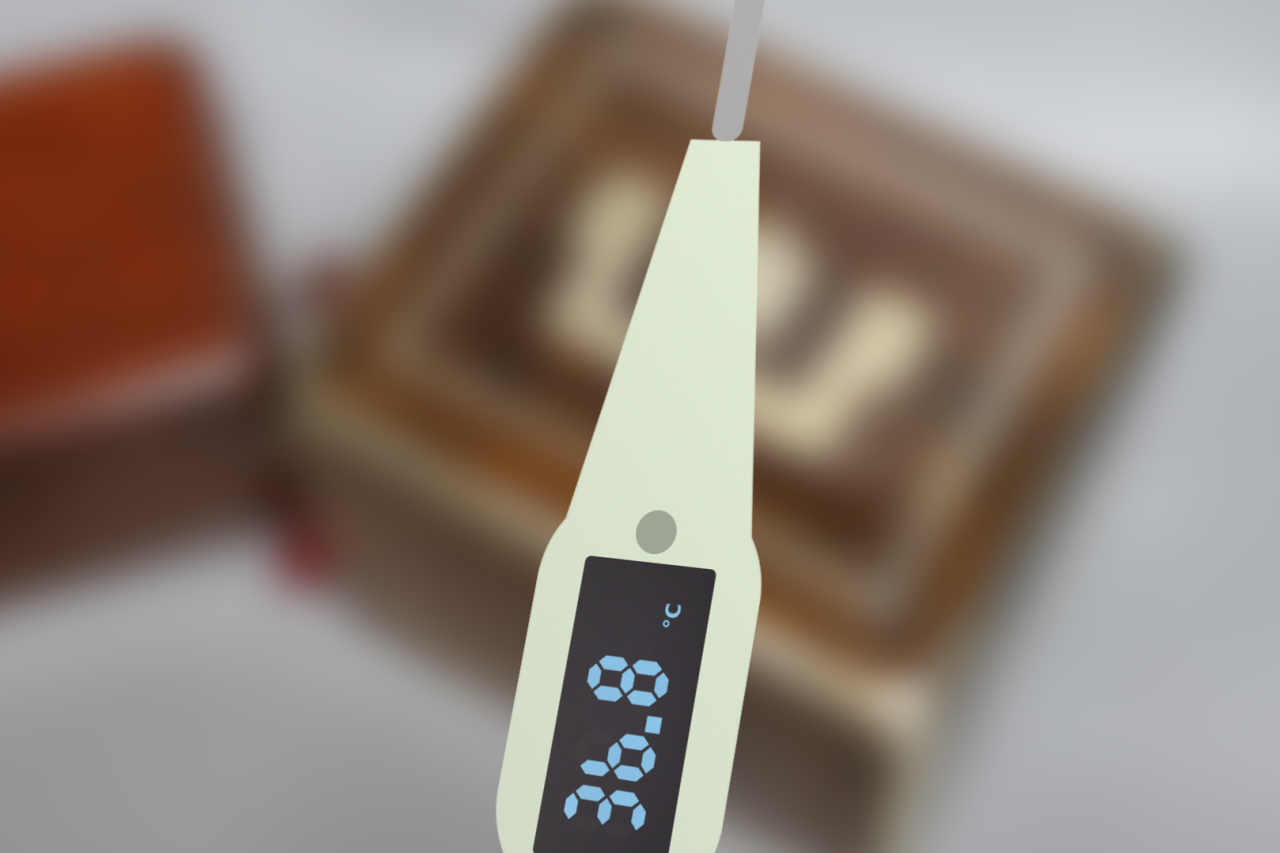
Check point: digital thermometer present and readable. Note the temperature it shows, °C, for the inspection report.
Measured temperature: 36.8 °C
